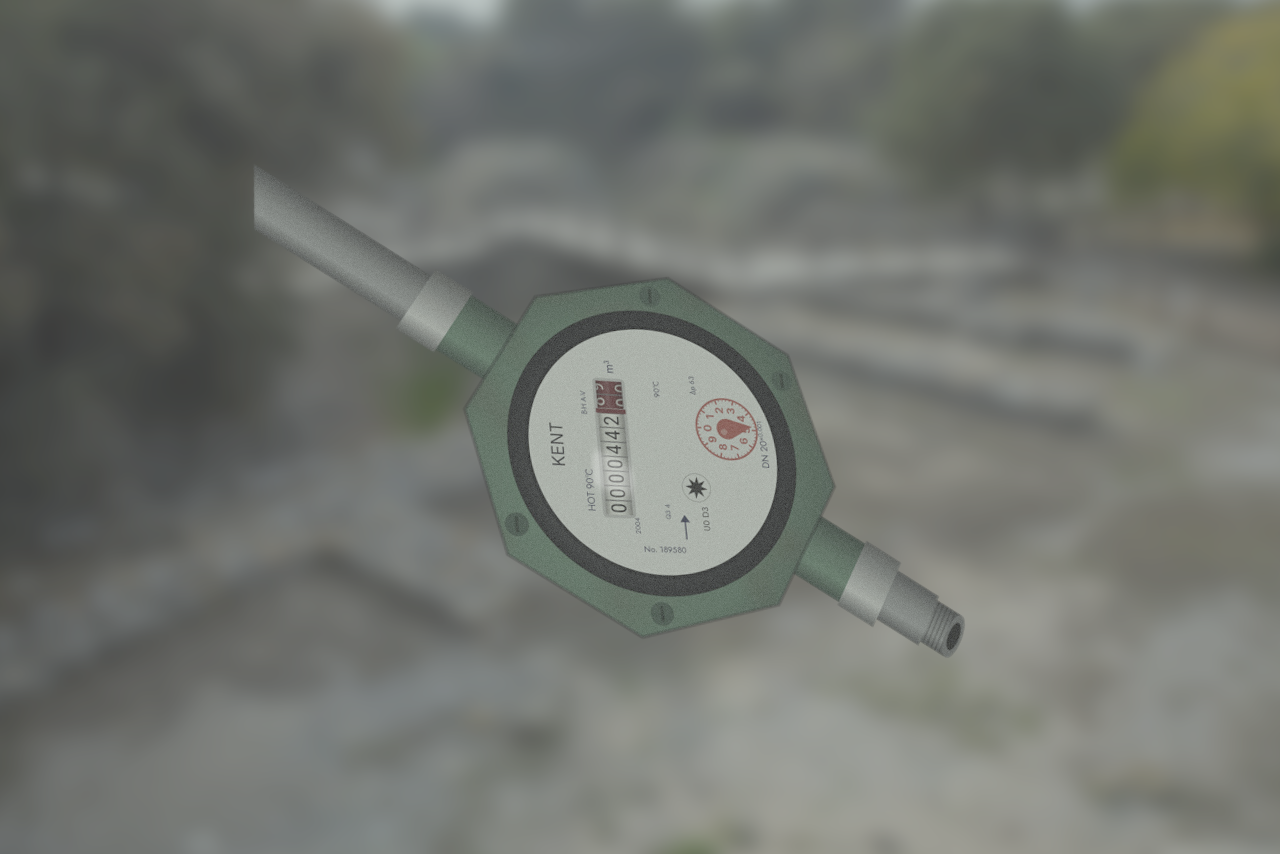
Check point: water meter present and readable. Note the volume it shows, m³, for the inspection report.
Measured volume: 442.894 m³
